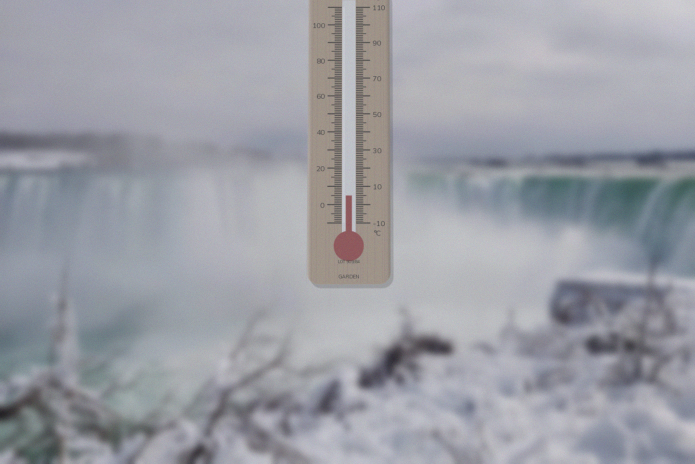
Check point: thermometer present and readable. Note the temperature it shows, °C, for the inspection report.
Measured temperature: 5 °C
